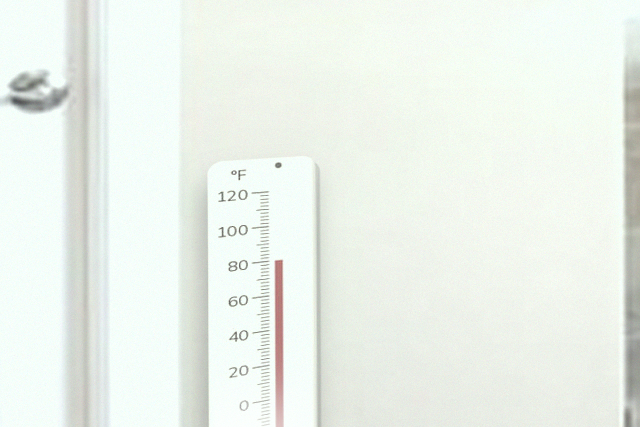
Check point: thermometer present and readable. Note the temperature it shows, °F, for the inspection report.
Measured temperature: 80 °F
